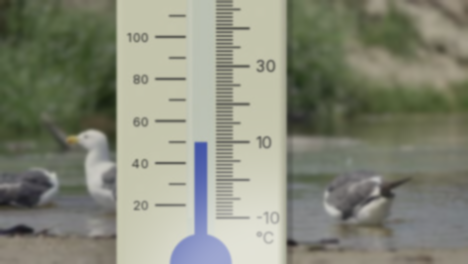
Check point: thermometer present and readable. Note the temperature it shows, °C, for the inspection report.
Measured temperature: 10 °C
